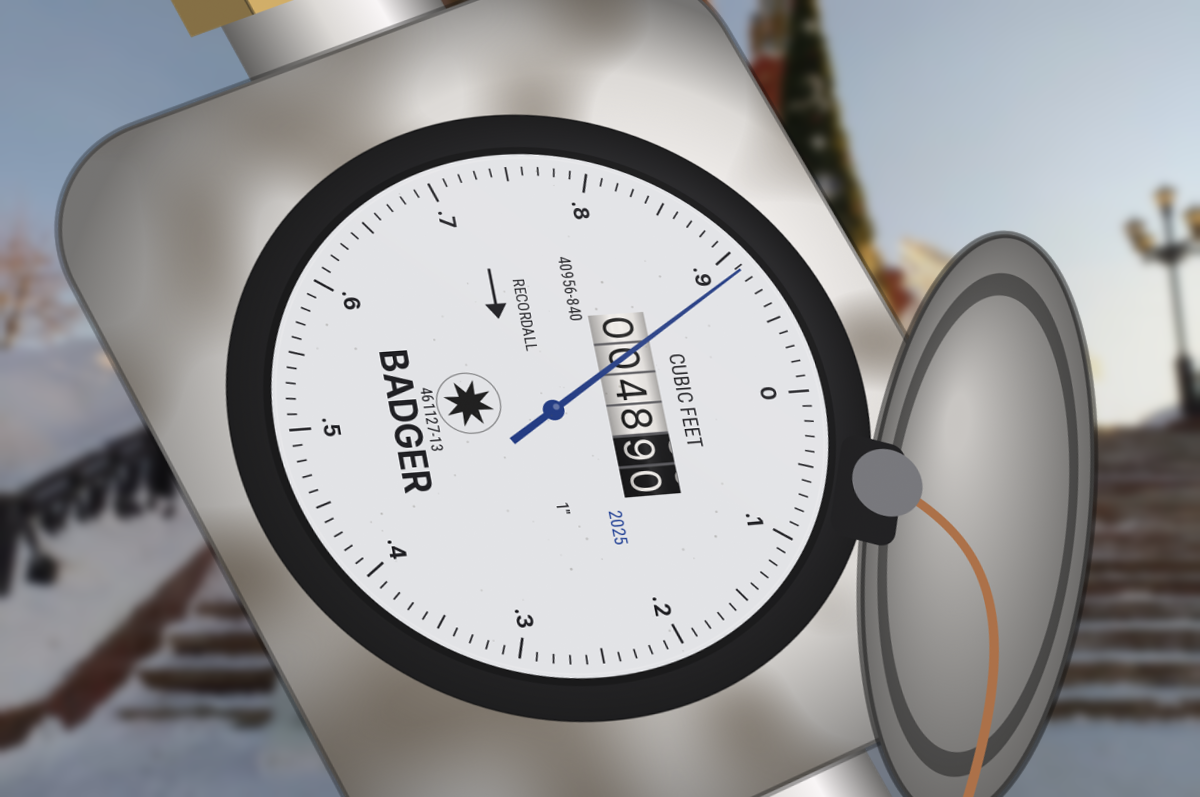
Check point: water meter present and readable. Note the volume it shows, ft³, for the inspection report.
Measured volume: 4889.91 ft³
